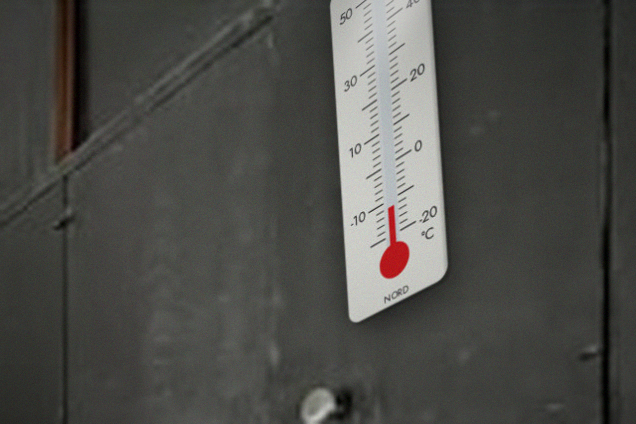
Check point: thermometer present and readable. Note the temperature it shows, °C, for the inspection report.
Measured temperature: -12 °C
